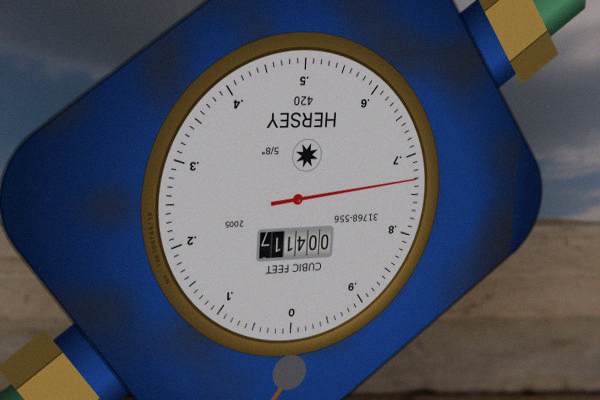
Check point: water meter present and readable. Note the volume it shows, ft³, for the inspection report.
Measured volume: 4116.73 ft³
